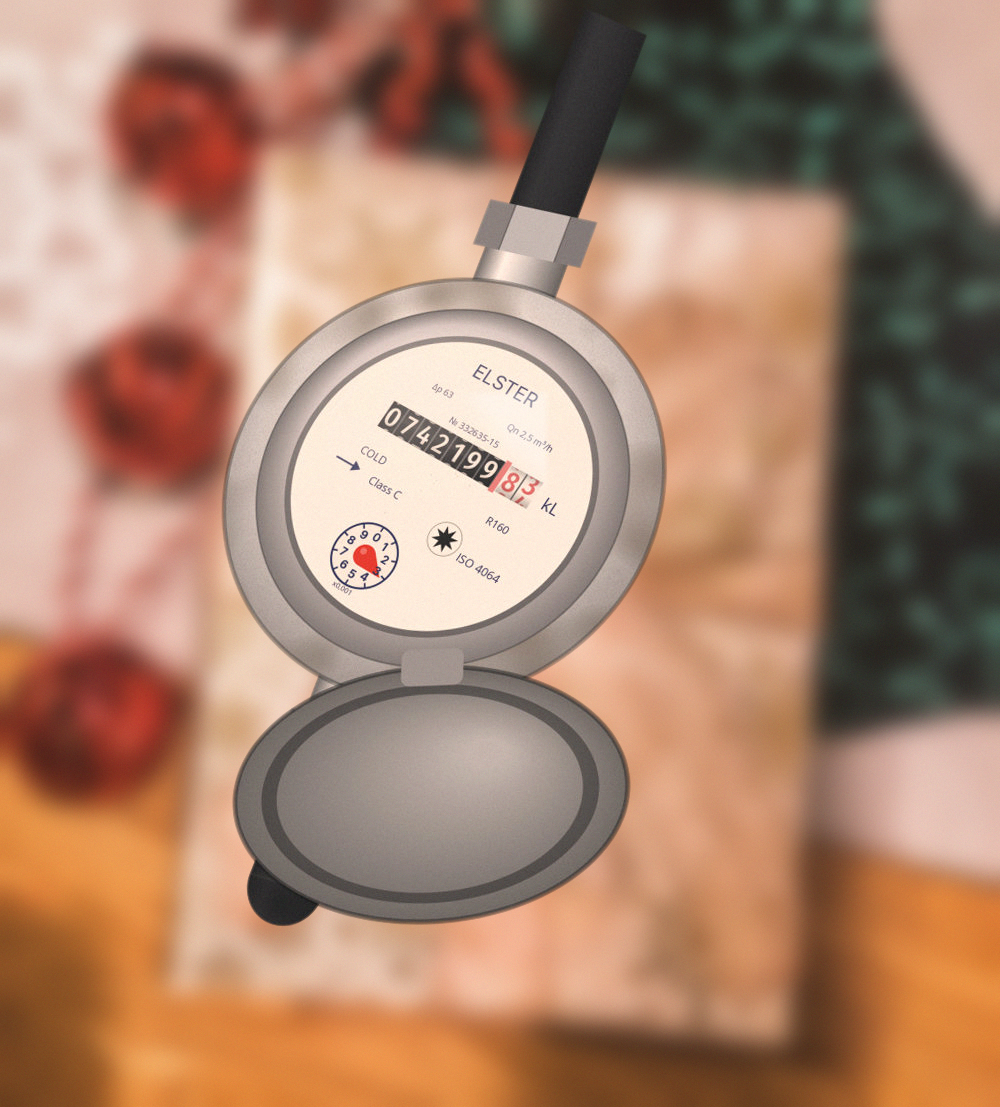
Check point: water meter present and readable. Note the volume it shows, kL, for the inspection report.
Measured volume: 742199.833 kL
